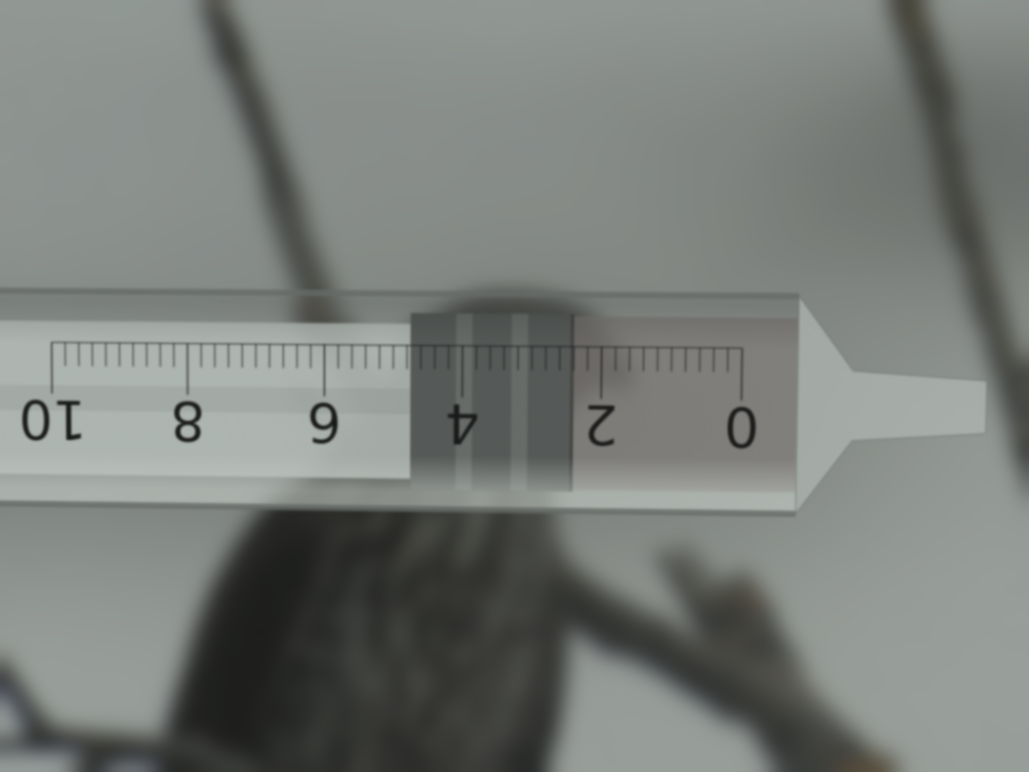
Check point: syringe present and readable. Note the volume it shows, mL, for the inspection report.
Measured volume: 2.4 mL
